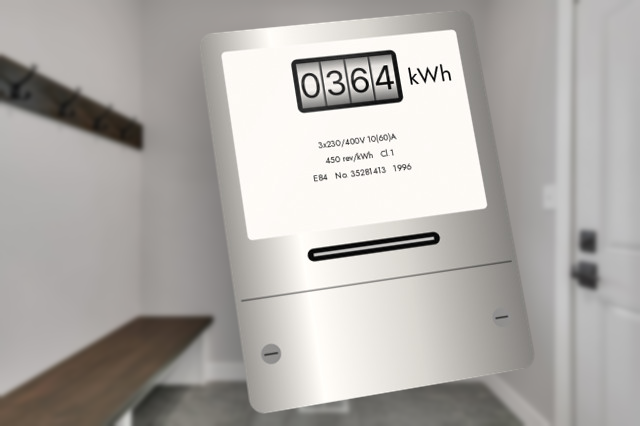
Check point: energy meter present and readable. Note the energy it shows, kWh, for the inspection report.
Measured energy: 364 kWh
